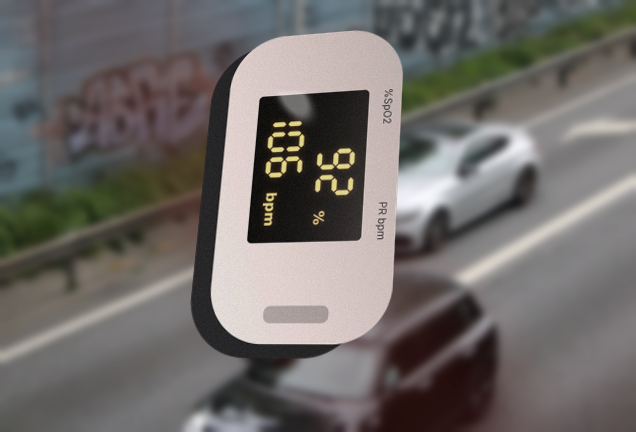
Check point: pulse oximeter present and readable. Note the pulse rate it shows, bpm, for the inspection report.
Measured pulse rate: 106 bpm
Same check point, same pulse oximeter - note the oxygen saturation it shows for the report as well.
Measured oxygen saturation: 92 %
